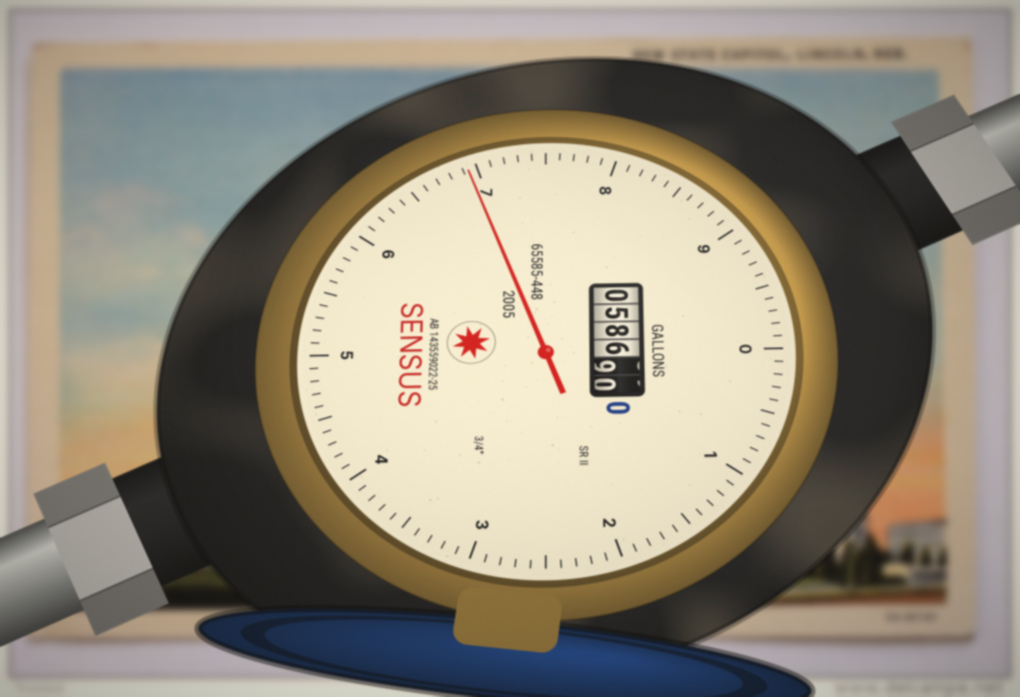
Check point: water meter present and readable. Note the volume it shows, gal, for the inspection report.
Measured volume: 586896.9 gal
